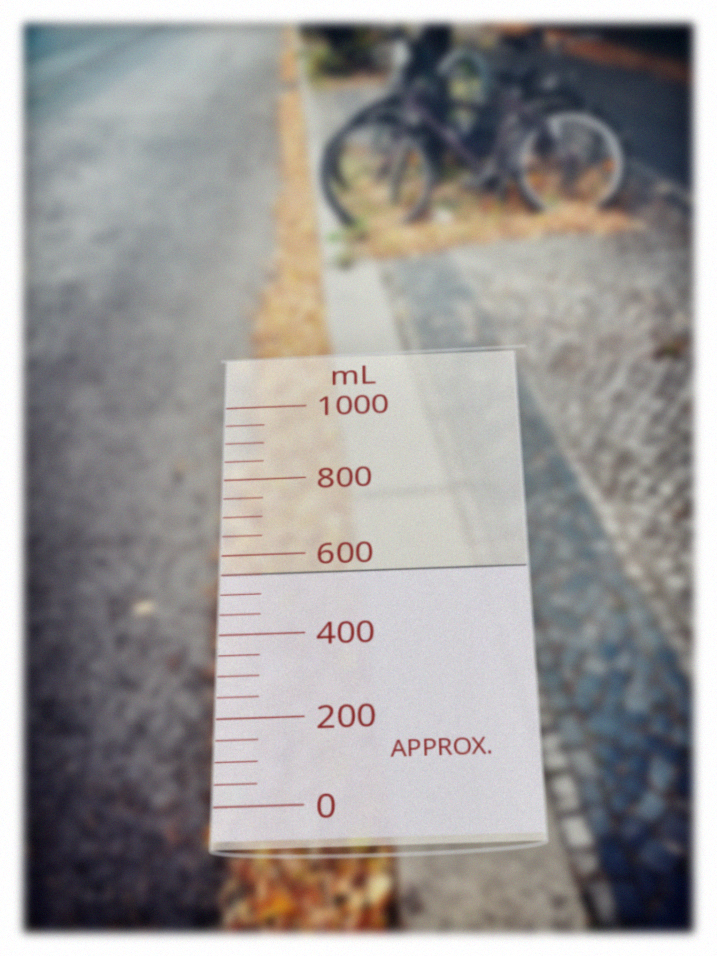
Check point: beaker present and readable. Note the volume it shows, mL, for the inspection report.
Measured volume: 550 mL
